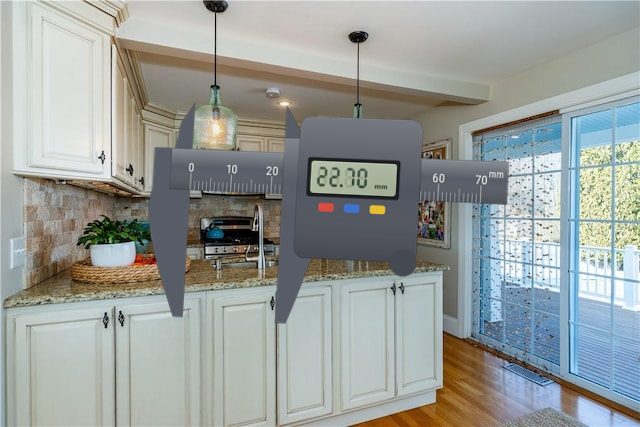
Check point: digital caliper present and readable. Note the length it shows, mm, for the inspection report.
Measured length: 22.70 mm
